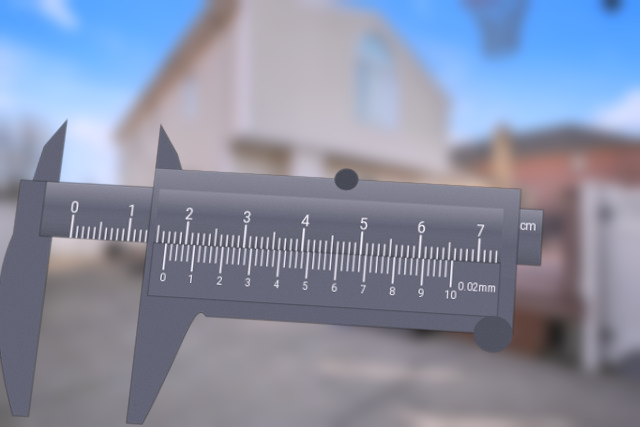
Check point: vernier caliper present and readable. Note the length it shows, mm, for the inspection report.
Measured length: 16.6 mm
